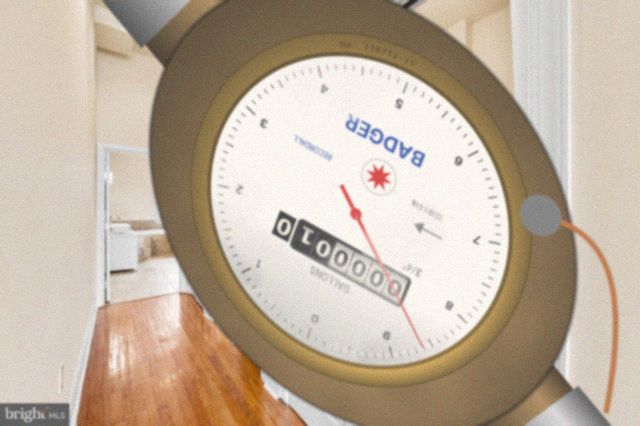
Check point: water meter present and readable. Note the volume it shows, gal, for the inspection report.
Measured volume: 8.6 gal
